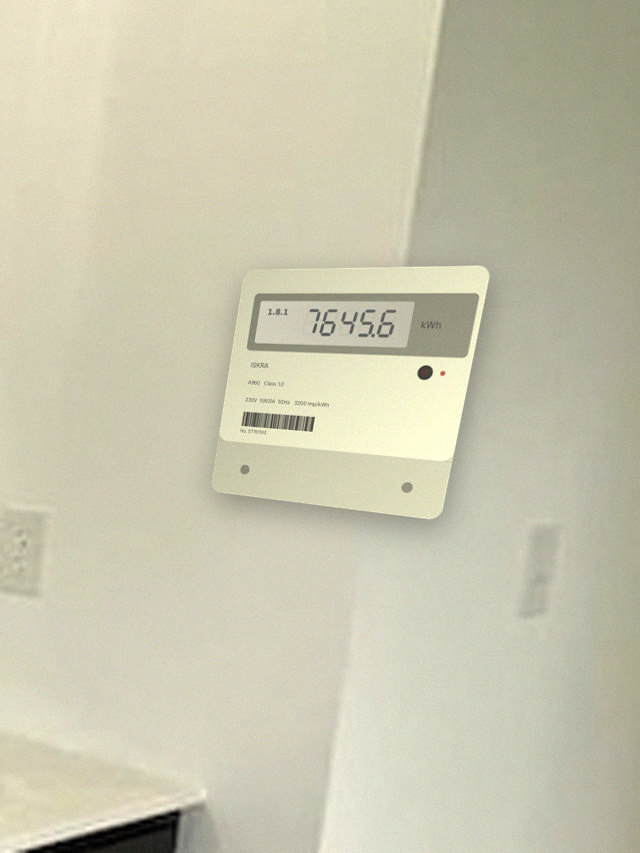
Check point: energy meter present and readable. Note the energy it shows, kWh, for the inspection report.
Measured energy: 7645.6 kWh
